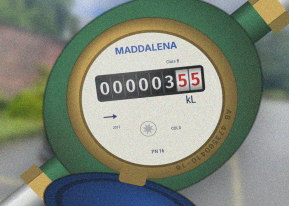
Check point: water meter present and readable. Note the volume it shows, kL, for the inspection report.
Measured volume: 3.55 kL
